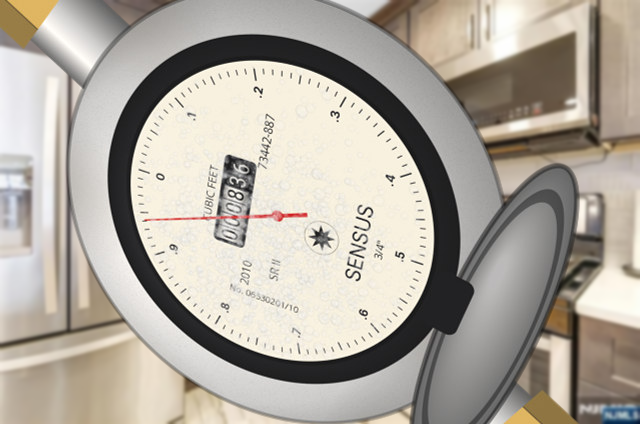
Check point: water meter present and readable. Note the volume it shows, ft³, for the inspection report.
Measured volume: 835.94 ft³
